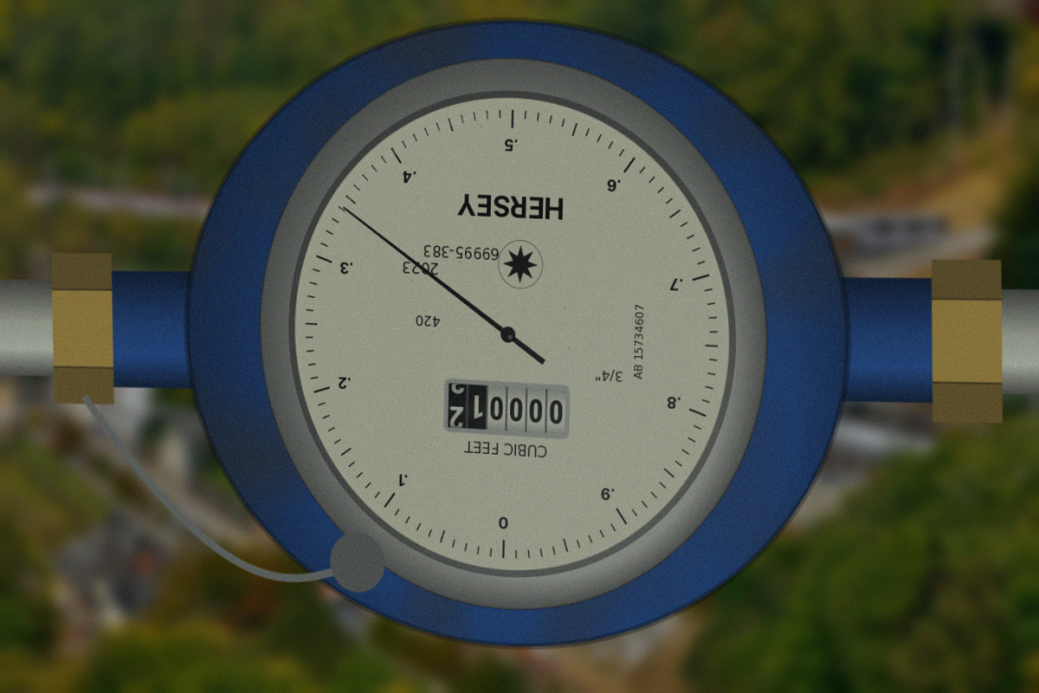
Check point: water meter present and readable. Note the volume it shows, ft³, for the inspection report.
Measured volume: 12.34 ft³
